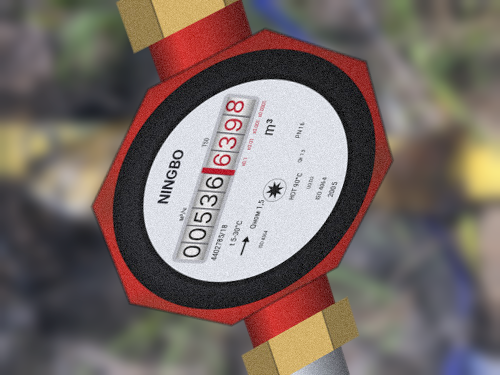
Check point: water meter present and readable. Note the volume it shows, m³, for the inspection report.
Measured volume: 536.6398 m³
